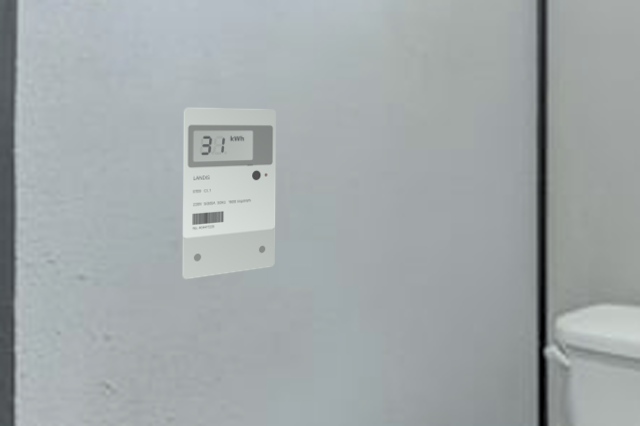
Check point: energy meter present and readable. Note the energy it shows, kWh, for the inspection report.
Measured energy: 31 kWh
